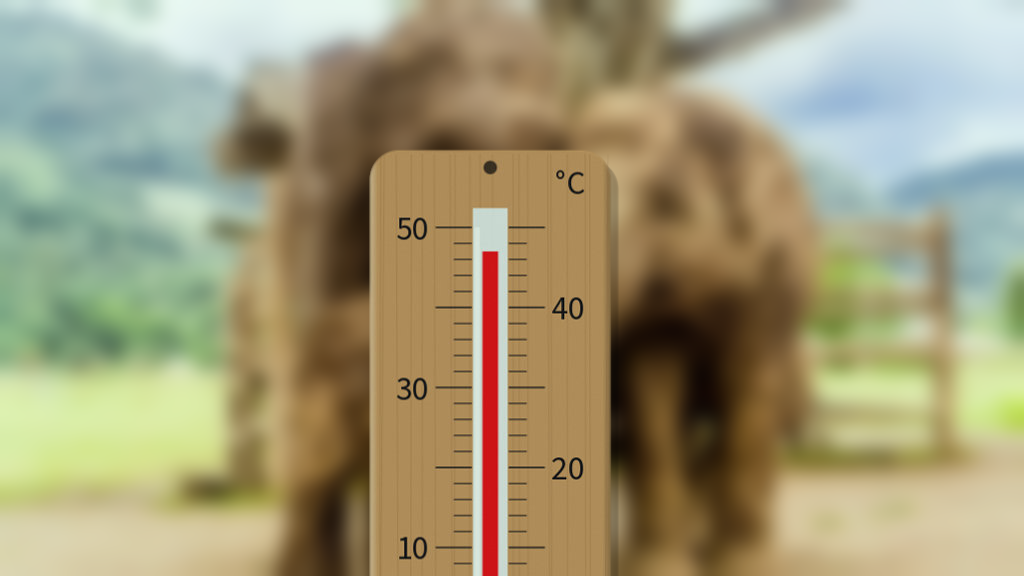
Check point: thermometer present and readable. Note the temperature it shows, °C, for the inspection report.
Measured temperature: 47 °C
